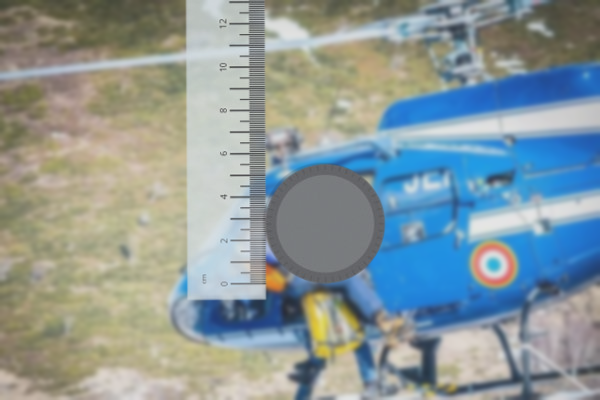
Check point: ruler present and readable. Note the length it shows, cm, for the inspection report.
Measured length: 5.5 cm
